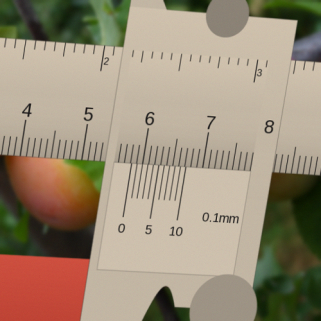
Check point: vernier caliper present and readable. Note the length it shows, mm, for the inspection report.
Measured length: 58.2 mm
